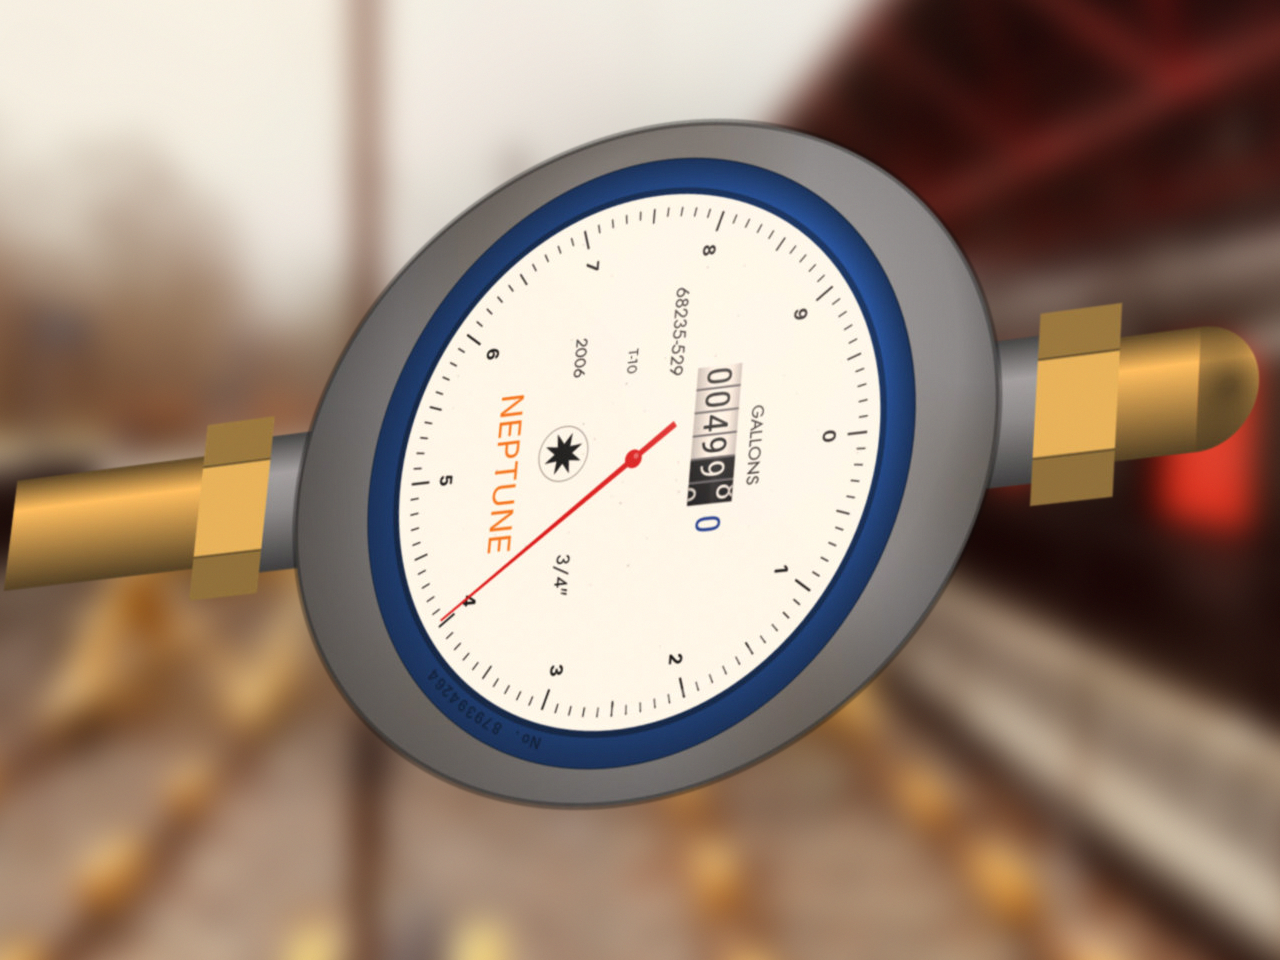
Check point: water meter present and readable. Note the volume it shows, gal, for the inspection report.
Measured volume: 49984.0 gal
